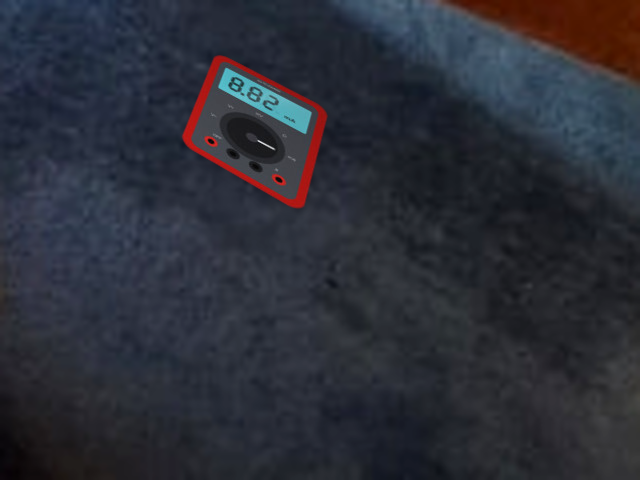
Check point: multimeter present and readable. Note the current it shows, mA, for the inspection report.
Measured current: 8.82 mA
